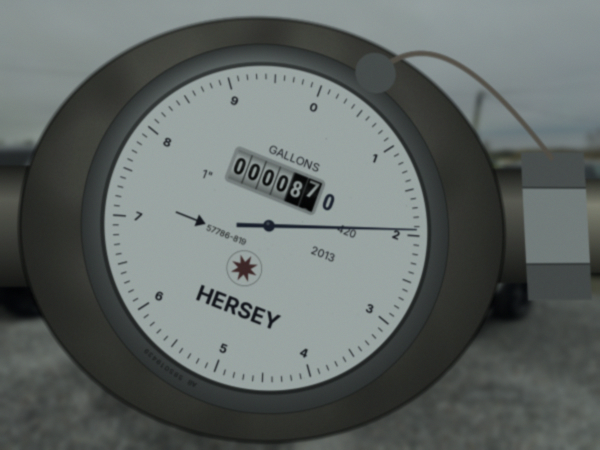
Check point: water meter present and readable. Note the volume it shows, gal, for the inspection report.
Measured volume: 871.9 gal
